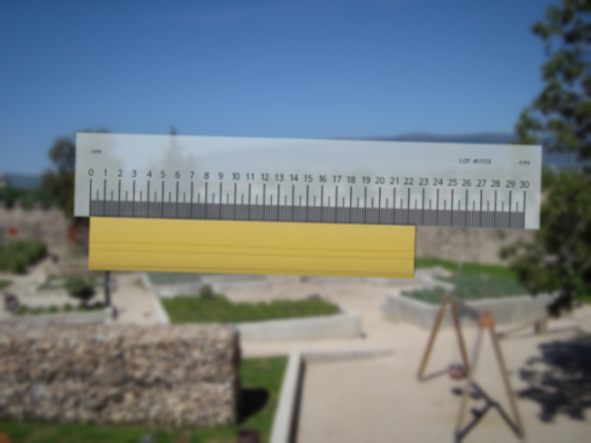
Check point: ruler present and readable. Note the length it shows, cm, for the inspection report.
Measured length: 22.5 cm
